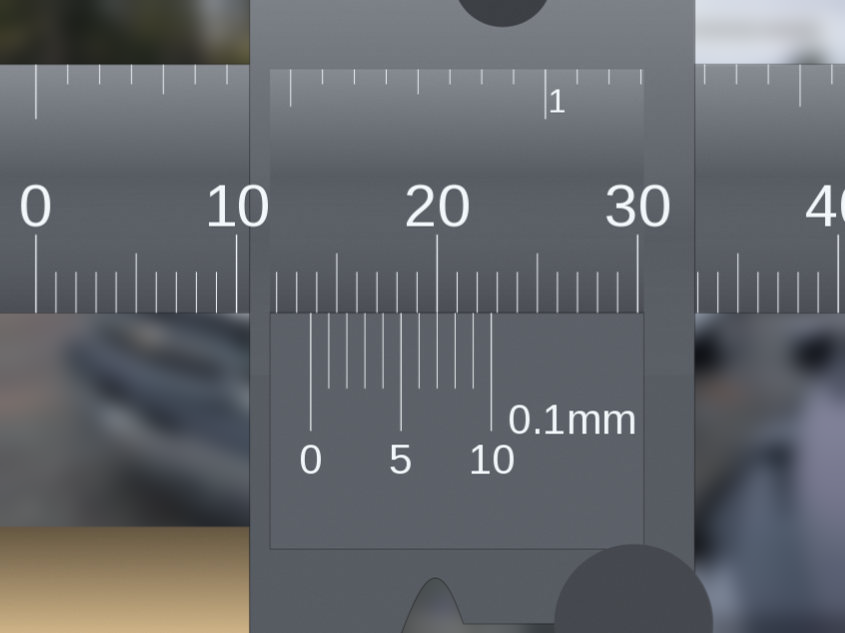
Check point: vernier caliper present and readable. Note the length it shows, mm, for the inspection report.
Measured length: 13.7 mm
